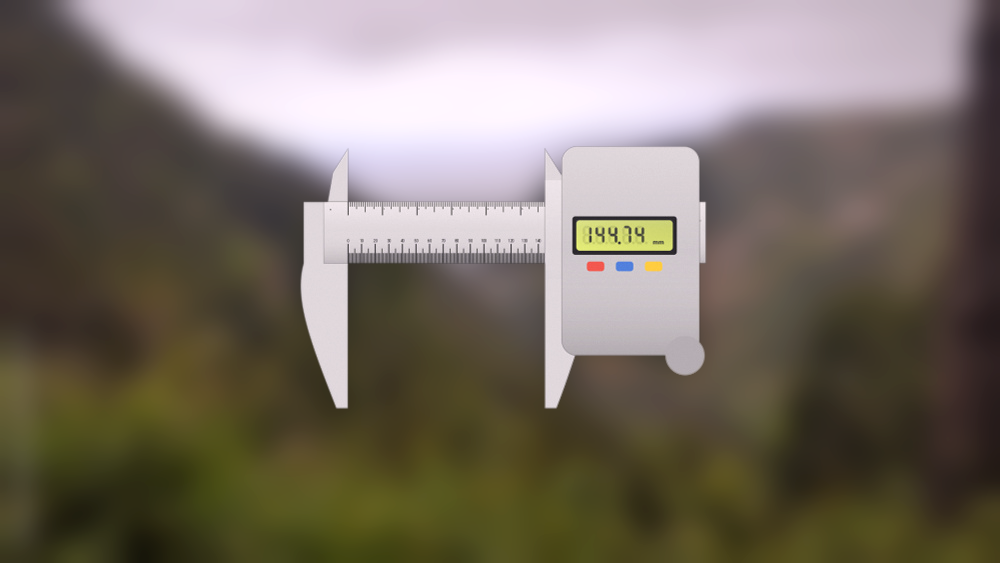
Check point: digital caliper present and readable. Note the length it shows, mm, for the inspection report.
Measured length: 144.74 mm
